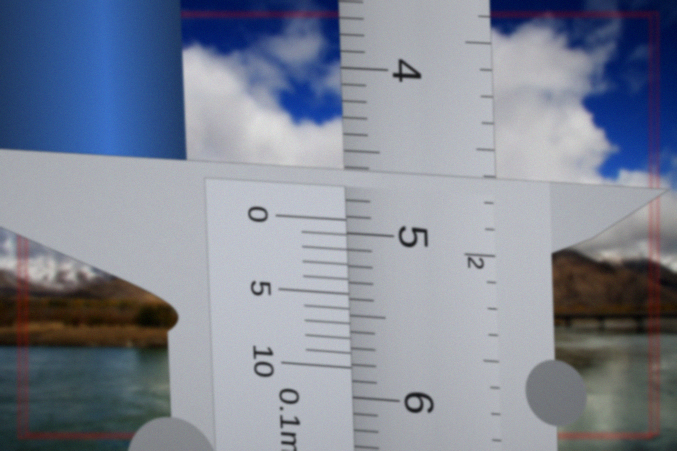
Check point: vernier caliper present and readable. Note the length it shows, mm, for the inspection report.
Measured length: 49.2 mm
